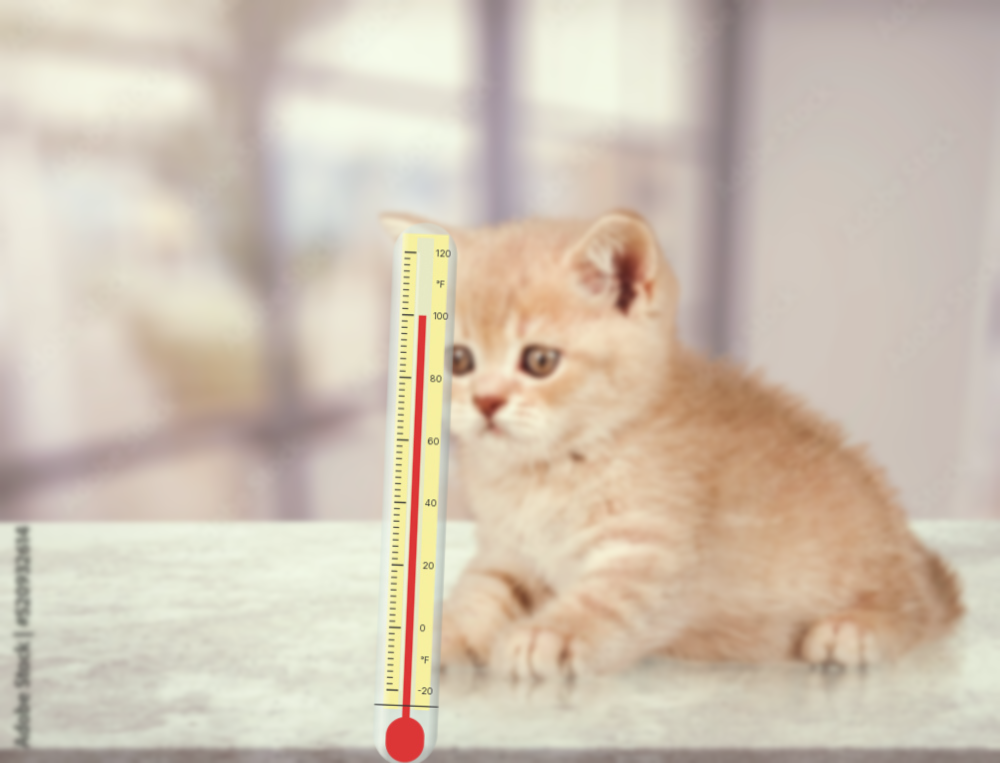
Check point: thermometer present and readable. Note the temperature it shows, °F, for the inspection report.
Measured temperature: 100 °F
